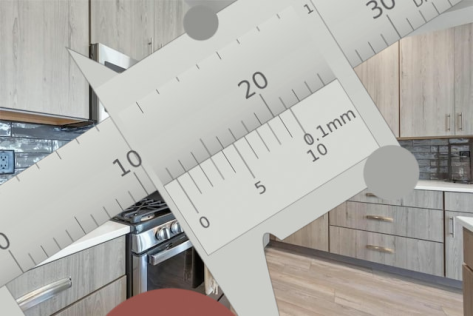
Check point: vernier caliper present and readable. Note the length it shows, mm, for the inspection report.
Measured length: 12.2 mm
